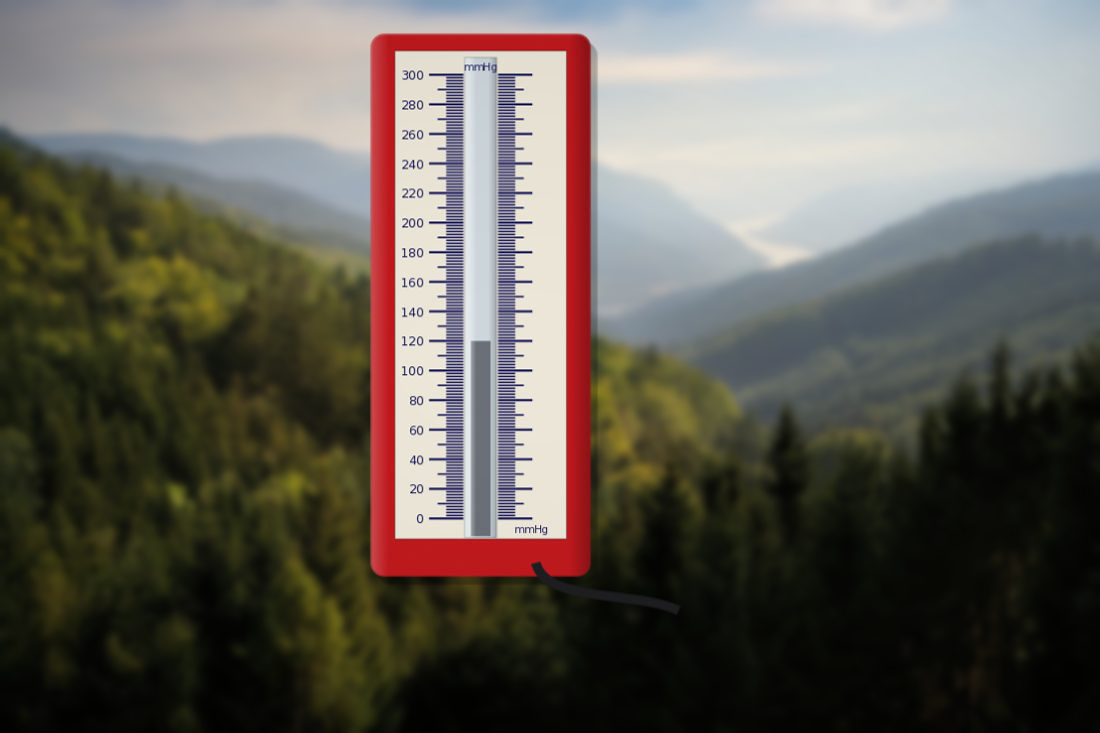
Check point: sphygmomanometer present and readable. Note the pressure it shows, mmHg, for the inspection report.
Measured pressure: 120 mmHg
